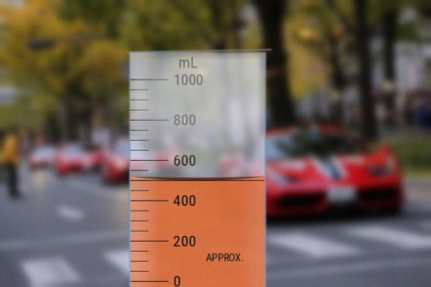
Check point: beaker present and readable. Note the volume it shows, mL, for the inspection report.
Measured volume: 500 mL
